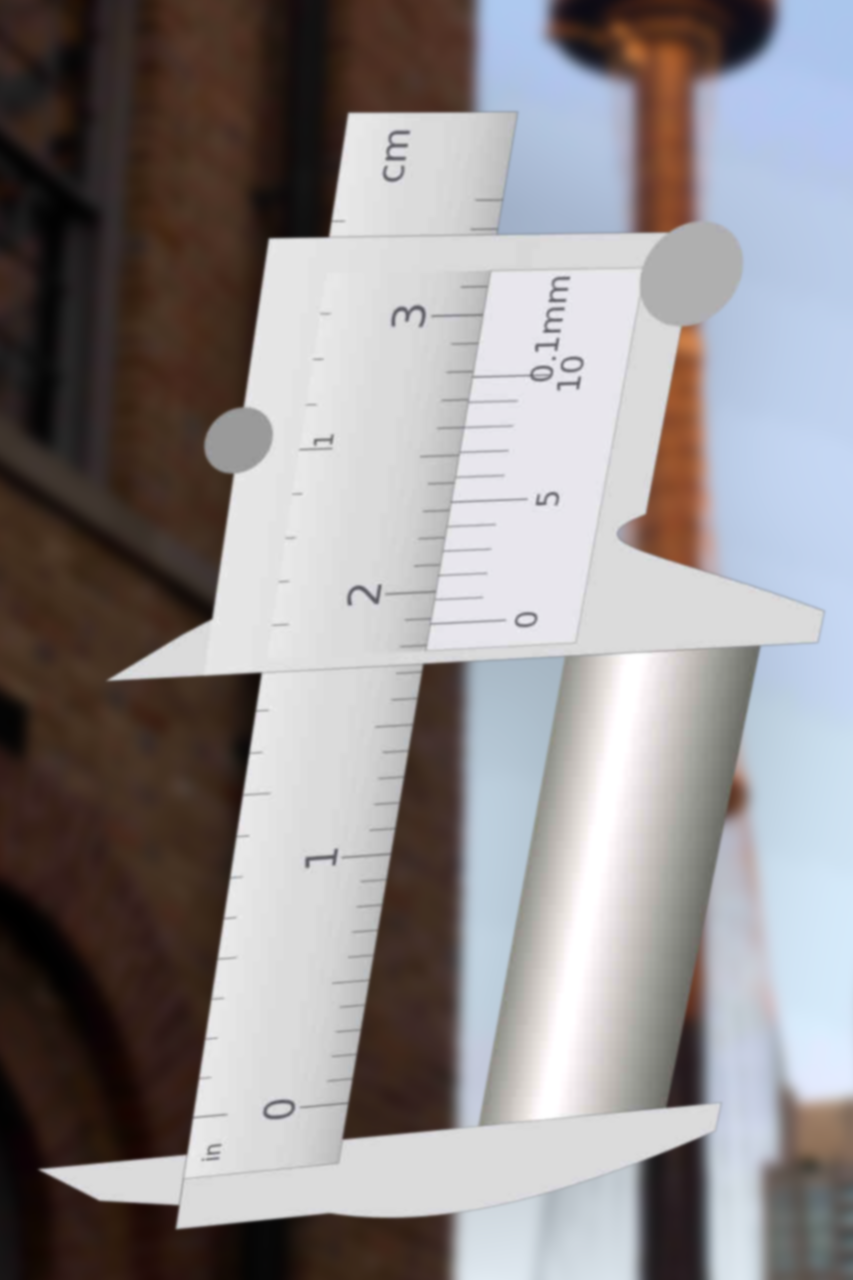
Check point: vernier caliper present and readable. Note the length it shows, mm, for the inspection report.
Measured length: 18.8 mm
